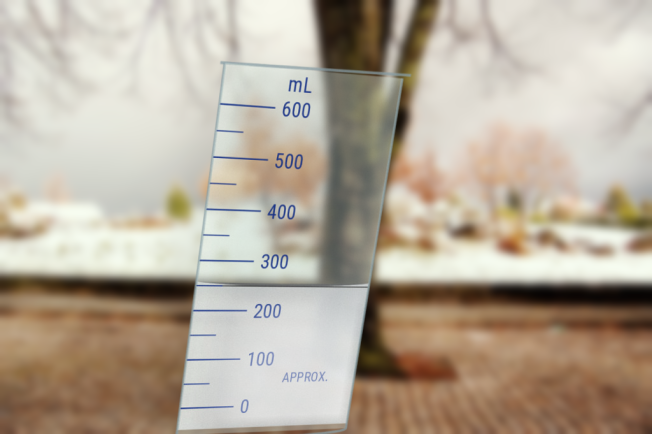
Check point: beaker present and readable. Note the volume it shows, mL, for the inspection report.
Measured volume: 250 mL
